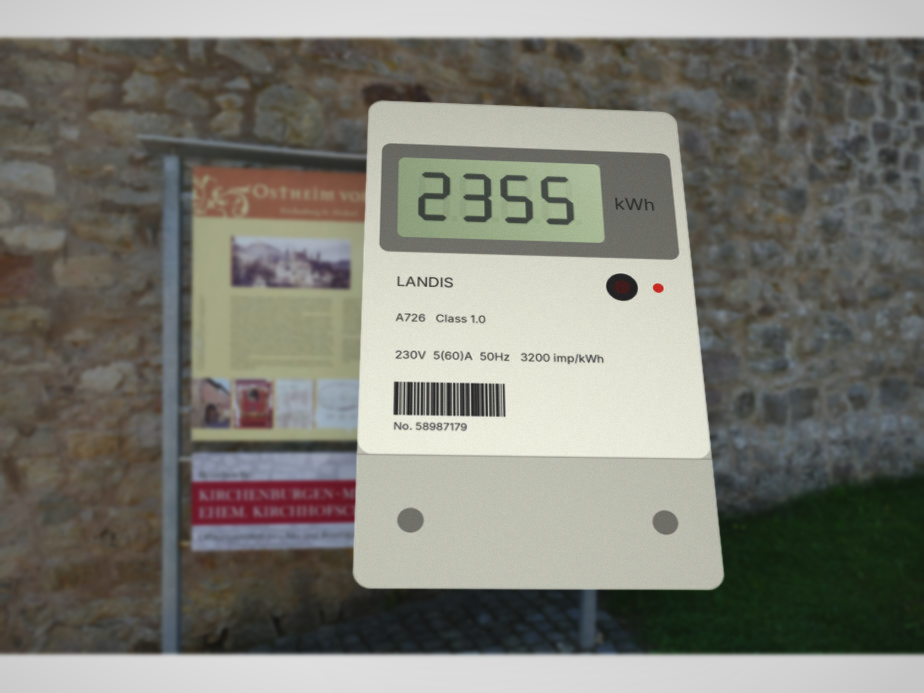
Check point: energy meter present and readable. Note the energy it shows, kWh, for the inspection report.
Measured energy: 2355 kWh
